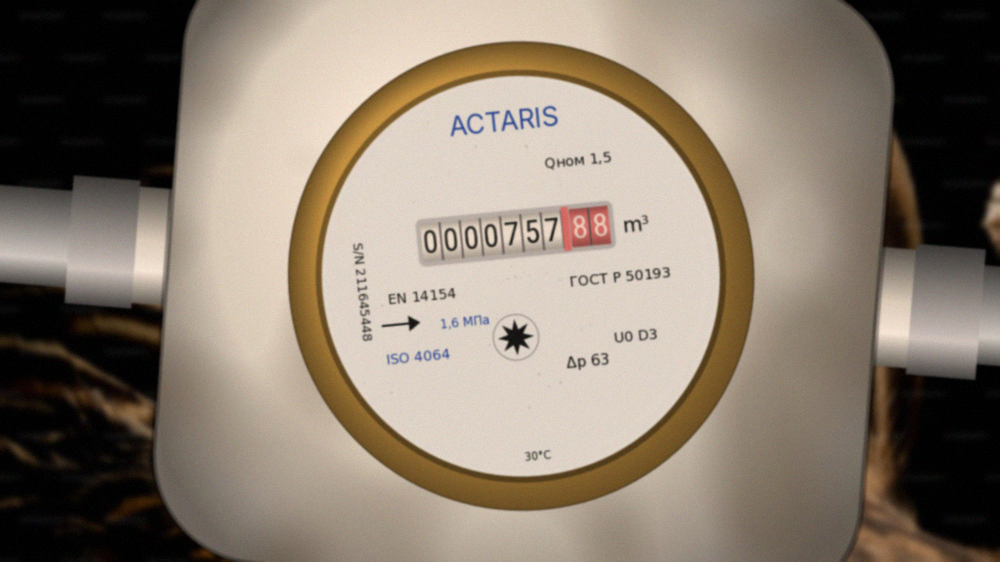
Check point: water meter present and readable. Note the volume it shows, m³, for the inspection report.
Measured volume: 757.88 m³
